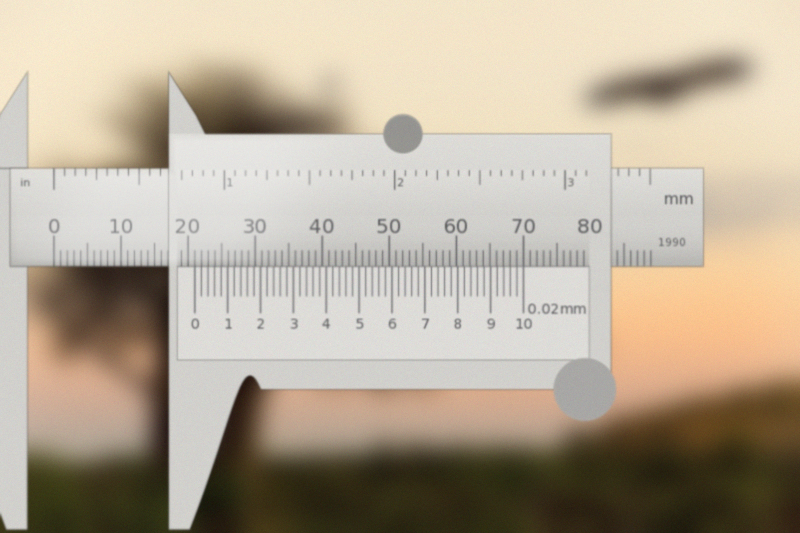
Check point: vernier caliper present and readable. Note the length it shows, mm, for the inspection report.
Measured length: 21.0 mm
